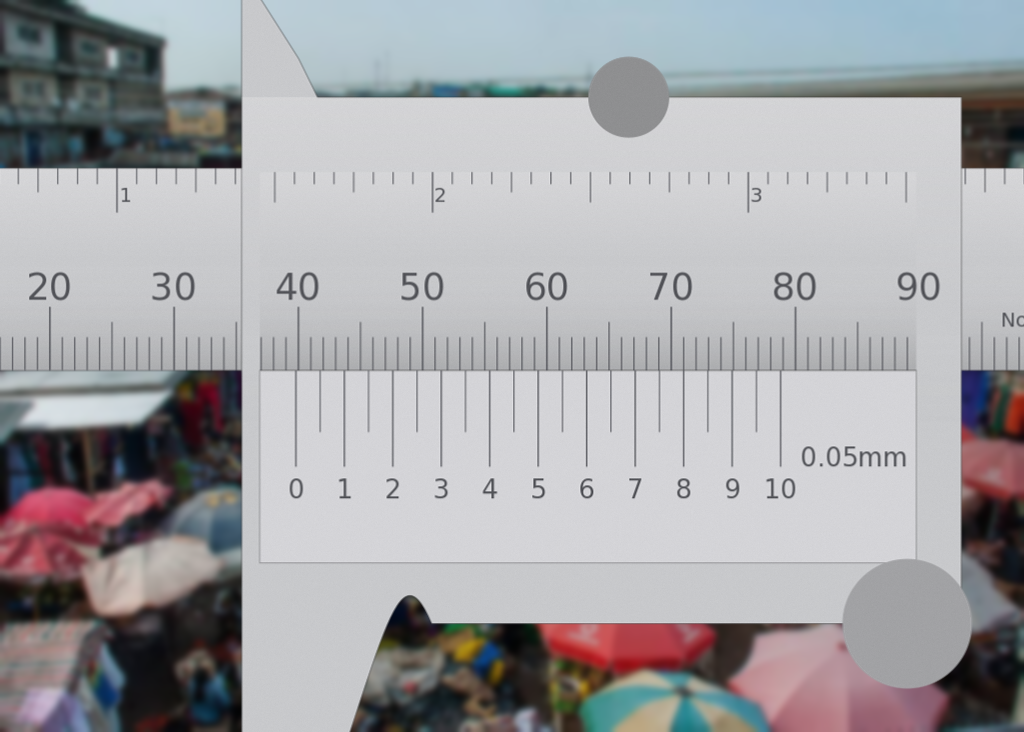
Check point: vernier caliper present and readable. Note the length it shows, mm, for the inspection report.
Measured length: 39.8 mm
